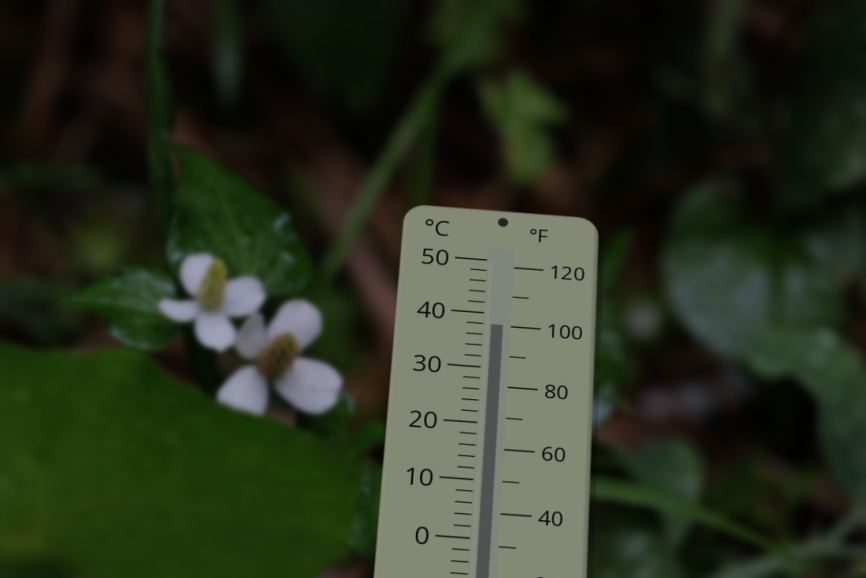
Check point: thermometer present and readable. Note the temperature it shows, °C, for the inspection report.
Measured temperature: 38 °C
